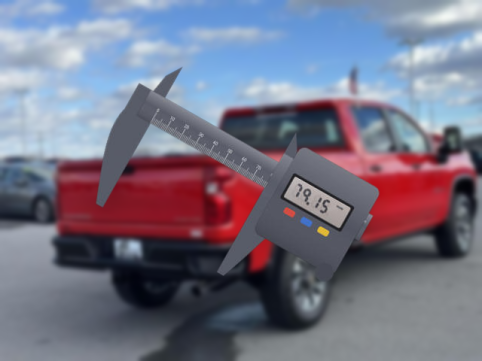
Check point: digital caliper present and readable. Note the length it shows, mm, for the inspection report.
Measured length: 79.15 mm
